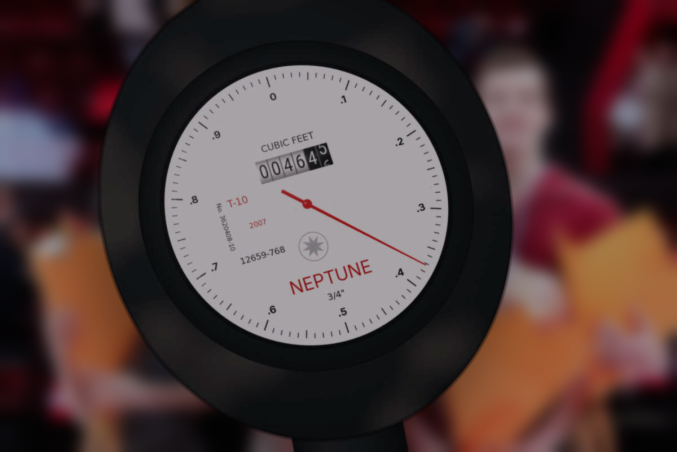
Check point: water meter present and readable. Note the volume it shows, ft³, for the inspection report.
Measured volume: 4645.37 ft³
